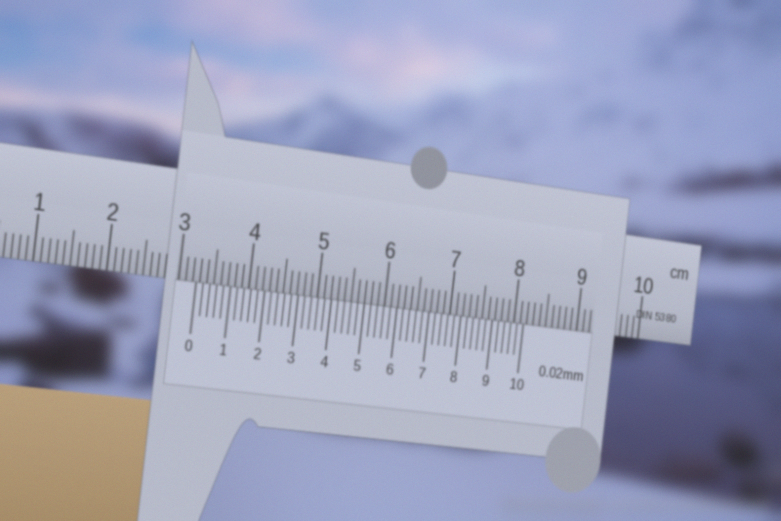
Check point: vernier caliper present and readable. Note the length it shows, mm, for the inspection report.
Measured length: 32.5 mm
